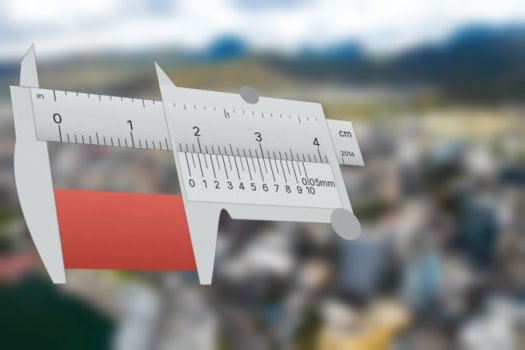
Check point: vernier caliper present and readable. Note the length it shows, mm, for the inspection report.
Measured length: 17.6 mm
